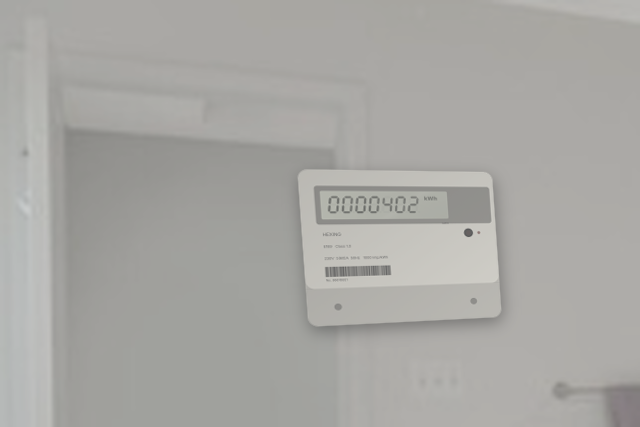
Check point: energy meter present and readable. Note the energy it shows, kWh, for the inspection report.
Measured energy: 402 kWh
